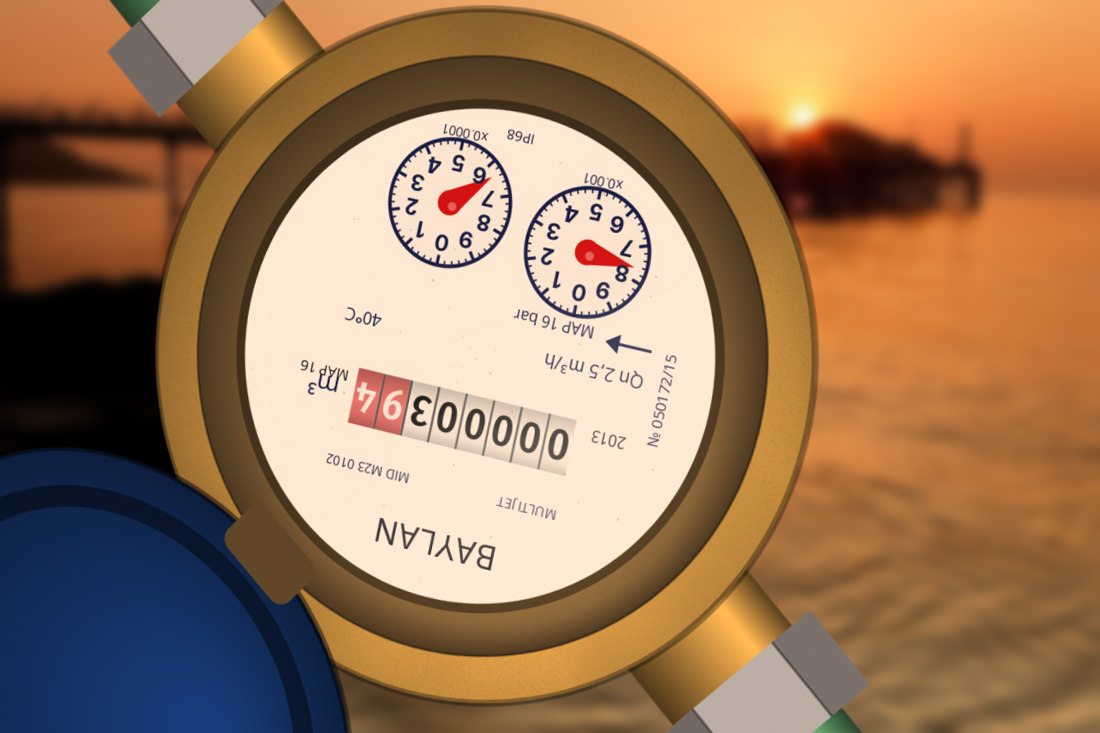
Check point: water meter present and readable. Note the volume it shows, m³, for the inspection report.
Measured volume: 3.9476 m³
